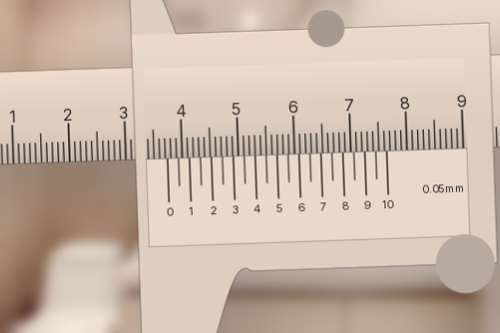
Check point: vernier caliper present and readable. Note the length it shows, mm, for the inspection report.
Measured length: 37.4 mm
